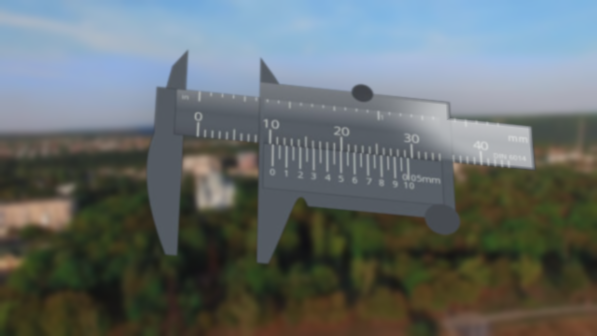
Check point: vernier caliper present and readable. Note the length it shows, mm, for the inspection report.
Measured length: 10.4 mm
